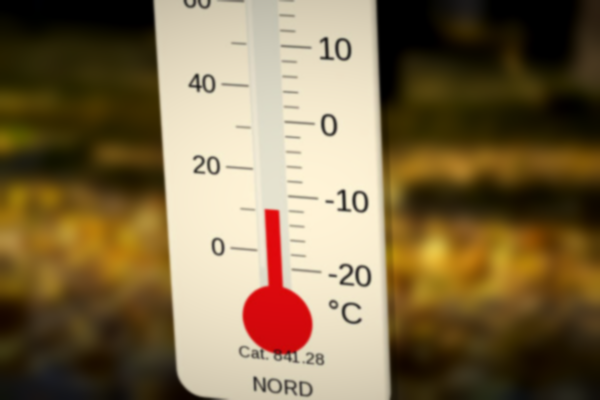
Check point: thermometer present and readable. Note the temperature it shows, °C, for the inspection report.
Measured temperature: -12 °C
